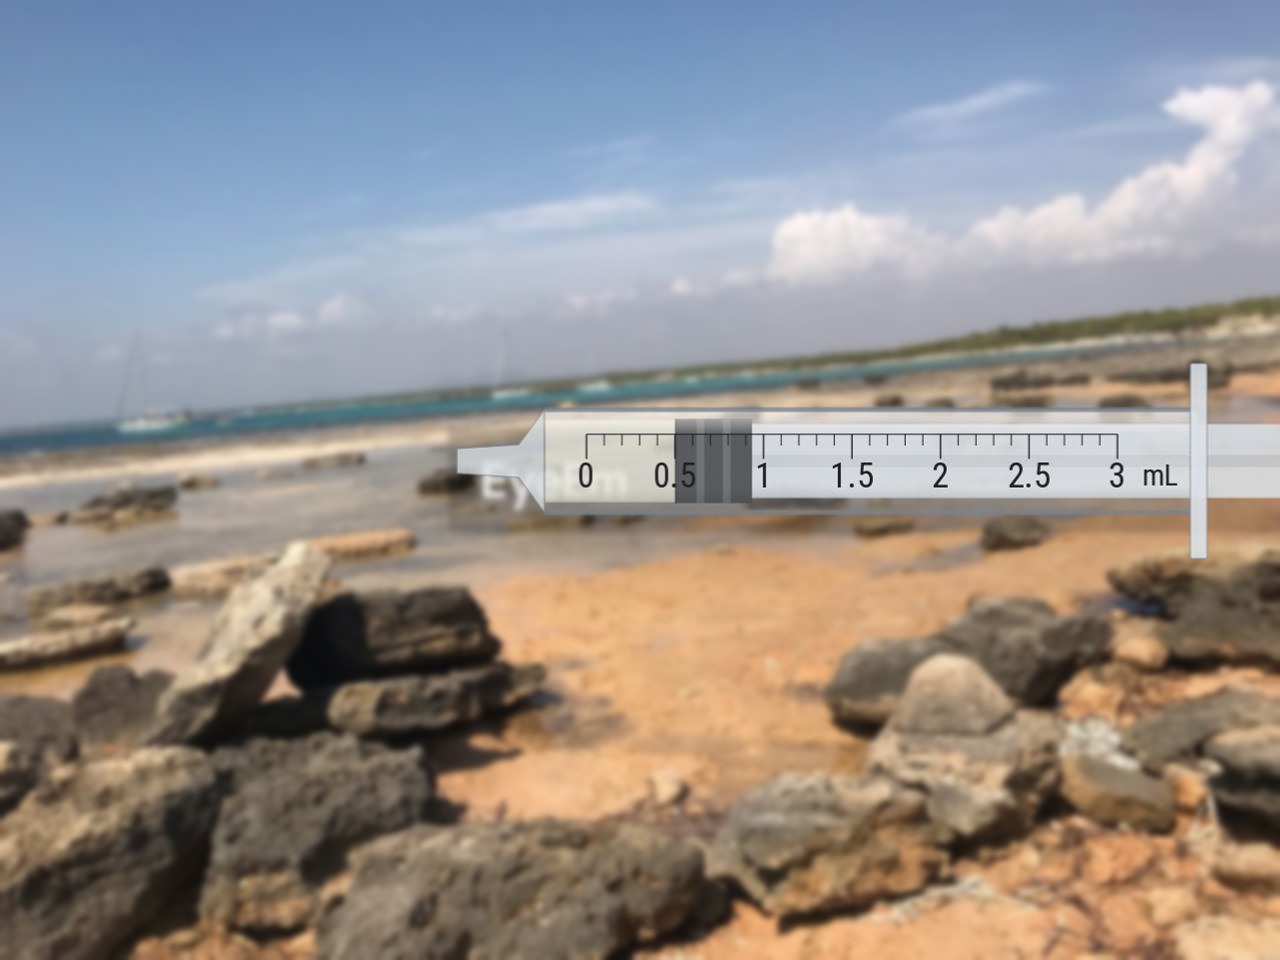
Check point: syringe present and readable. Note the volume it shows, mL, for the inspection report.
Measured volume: 0.5 mL
